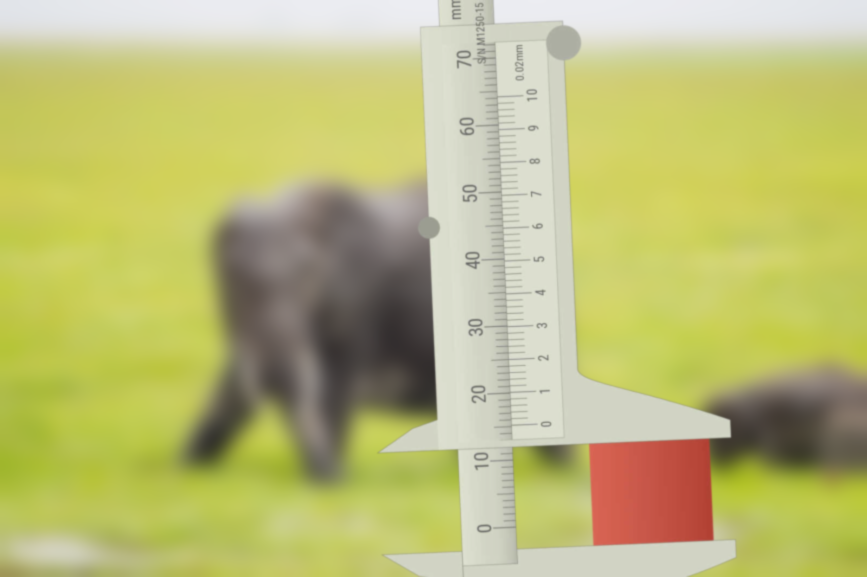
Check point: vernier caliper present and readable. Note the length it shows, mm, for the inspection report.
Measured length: 15.2 mm
